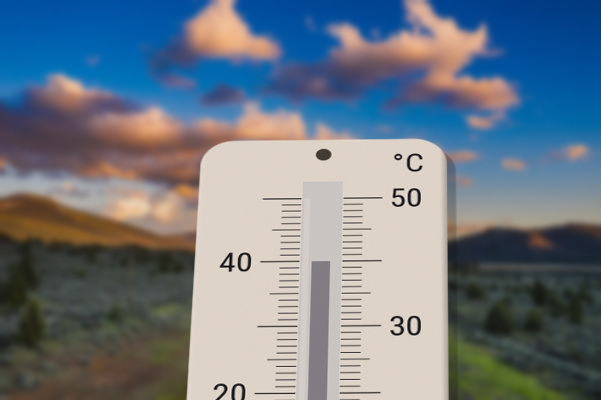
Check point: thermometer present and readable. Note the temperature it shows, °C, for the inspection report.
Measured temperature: 40 °C
